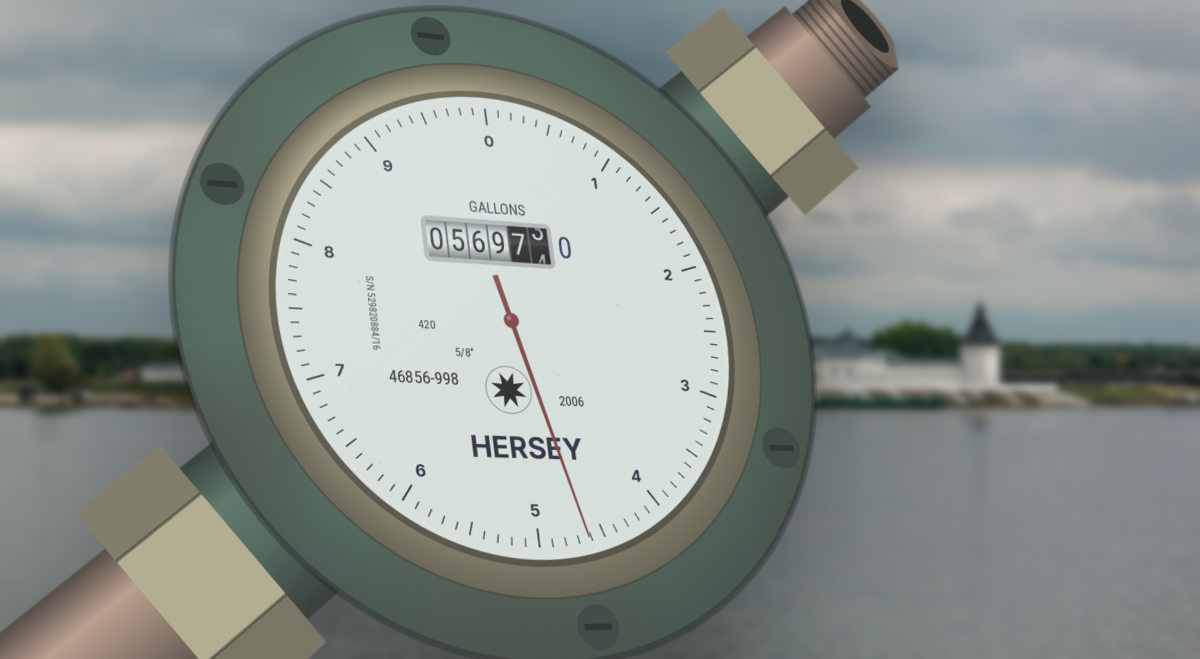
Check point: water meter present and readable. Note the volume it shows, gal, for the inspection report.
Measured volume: 569734.6 gal
